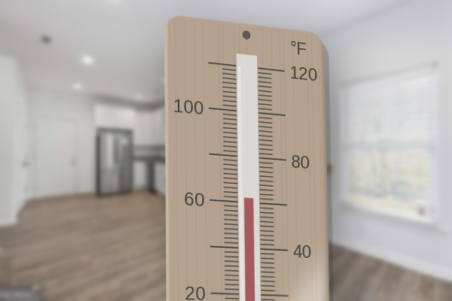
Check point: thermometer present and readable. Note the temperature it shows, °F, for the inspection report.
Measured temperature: 62 °F
